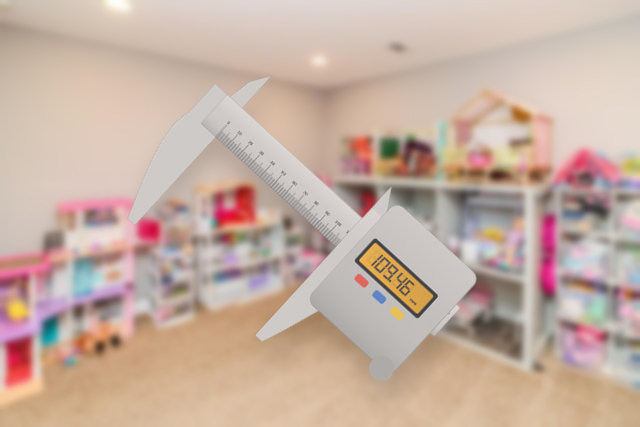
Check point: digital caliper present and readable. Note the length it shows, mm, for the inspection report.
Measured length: 109.46 mm
